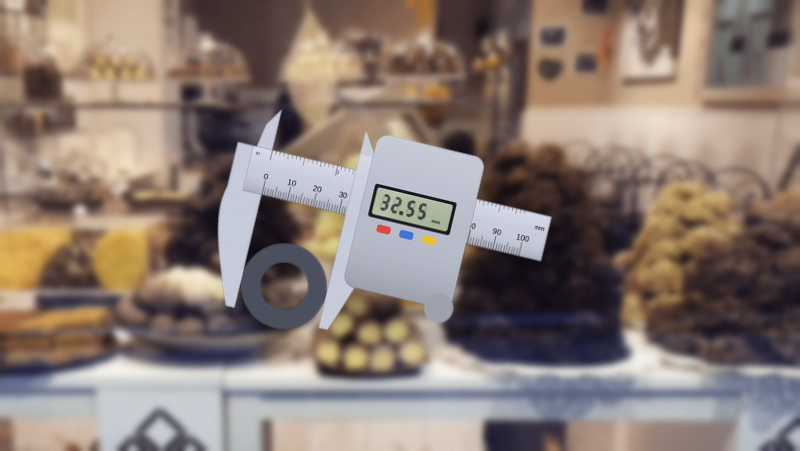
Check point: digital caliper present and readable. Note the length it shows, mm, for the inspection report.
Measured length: 32.55 mm
